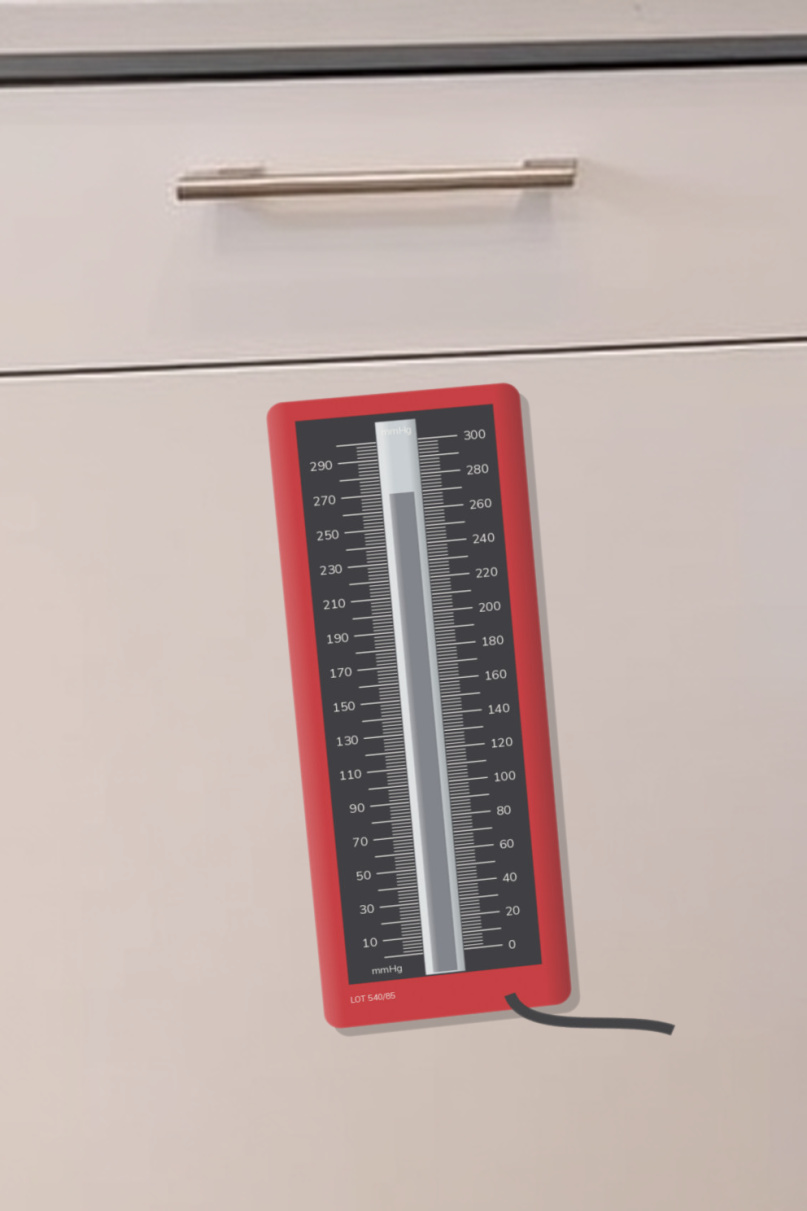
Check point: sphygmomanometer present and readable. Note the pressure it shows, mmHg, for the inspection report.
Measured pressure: 270 mmHg
